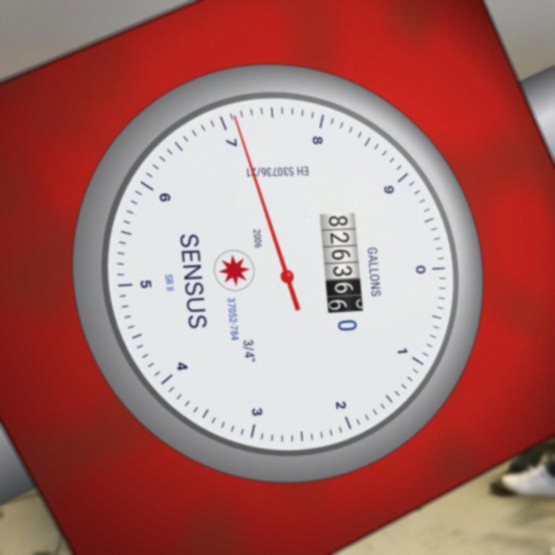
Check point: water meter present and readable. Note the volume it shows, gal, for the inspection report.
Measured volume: 8263657.1 gal
